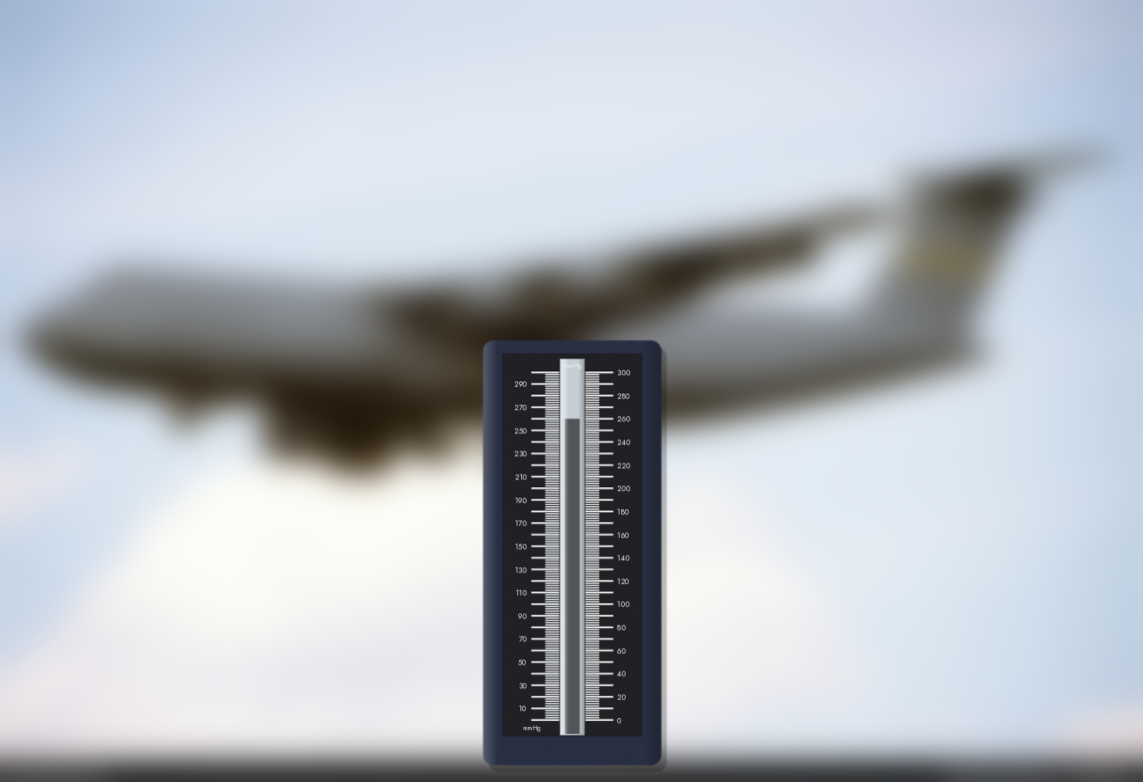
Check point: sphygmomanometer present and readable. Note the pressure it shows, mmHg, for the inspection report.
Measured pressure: 260 mmHg
